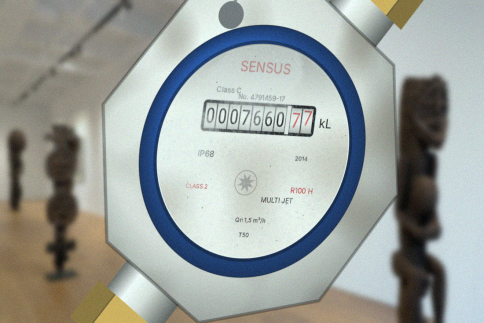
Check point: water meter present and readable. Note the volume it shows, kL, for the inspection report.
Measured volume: 7660.77 kL
